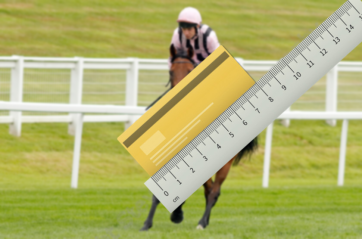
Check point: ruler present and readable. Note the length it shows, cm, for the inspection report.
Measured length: 8 cm
